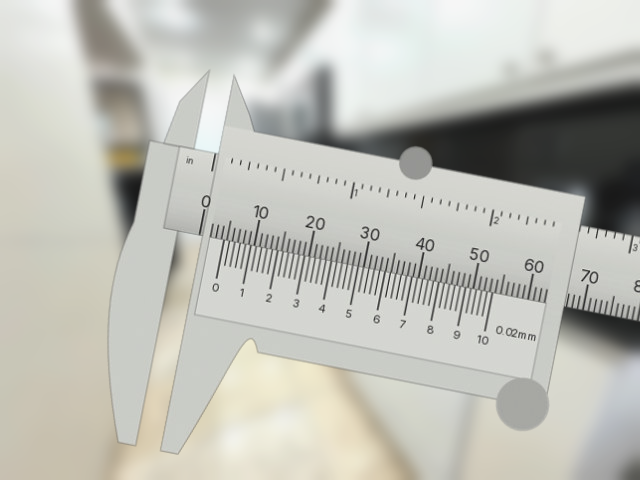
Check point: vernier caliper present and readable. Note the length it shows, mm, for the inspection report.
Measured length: 4.5 mm
